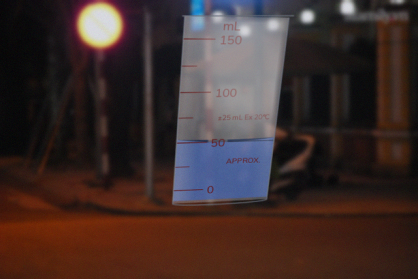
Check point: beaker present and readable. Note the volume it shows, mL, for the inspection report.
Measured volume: 50 mL
